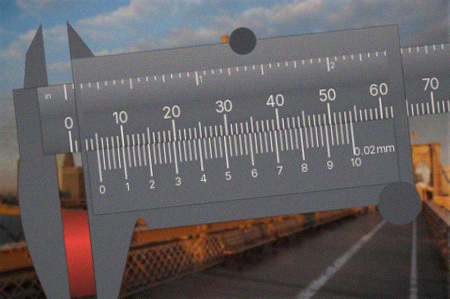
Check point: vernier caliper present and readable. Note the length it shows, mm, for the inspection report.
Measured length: 5.0 mm
